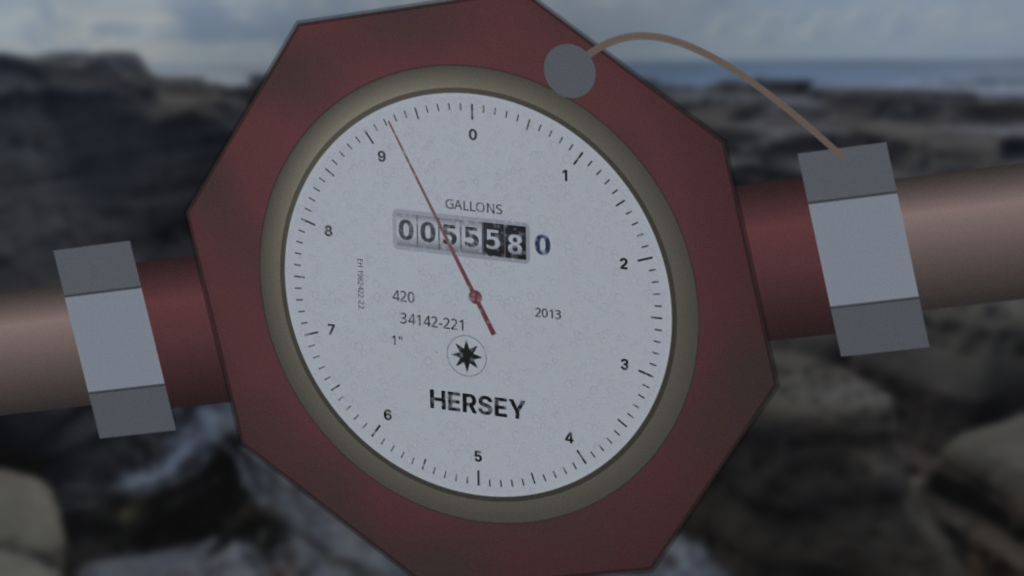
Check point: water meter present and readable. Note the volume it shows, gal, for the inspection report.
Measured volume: 55579.2 gal
